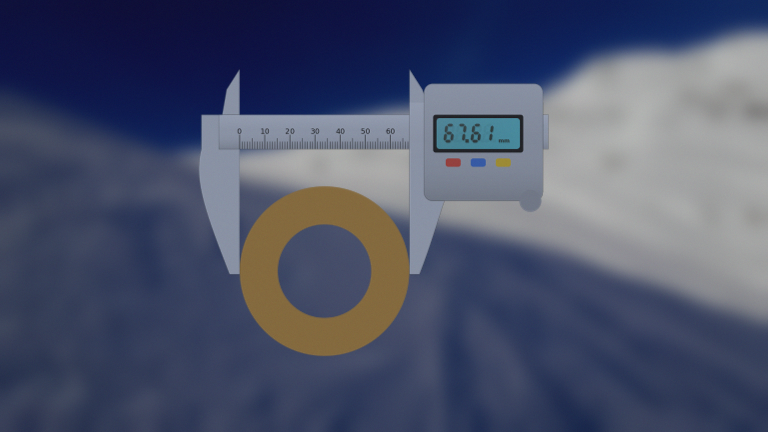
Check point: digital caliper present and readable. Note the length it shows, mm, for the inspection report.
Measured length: 67.61 mm
